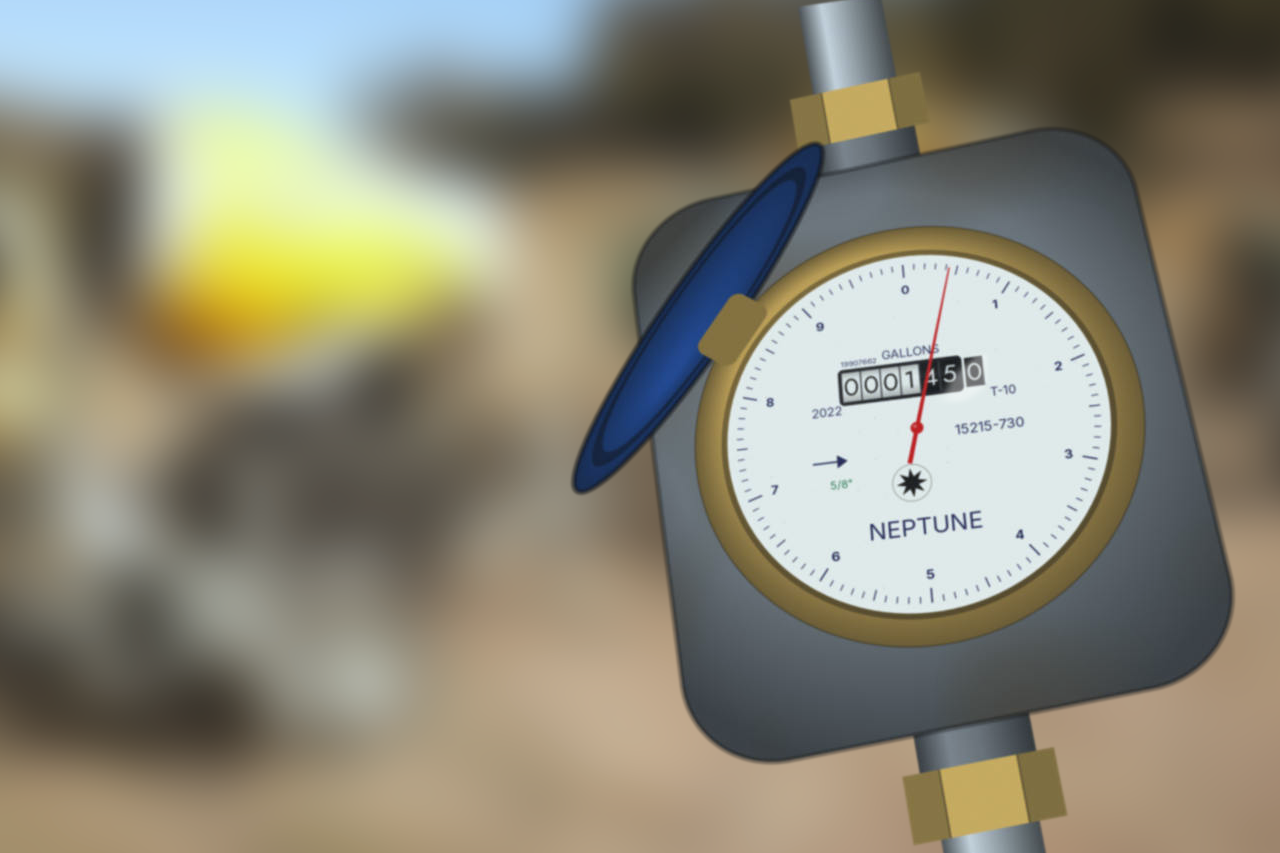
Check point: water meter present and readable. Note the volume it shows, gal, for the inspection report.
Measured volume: 1450.4 gal
